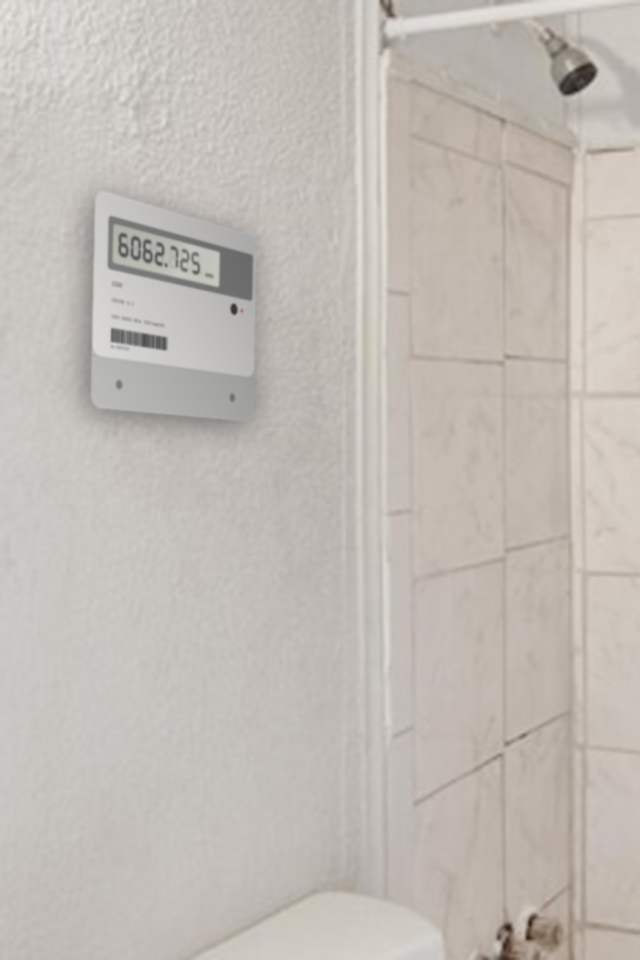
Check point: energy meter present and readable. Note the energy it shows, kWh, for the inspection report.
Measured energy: 6062.725 kWh
